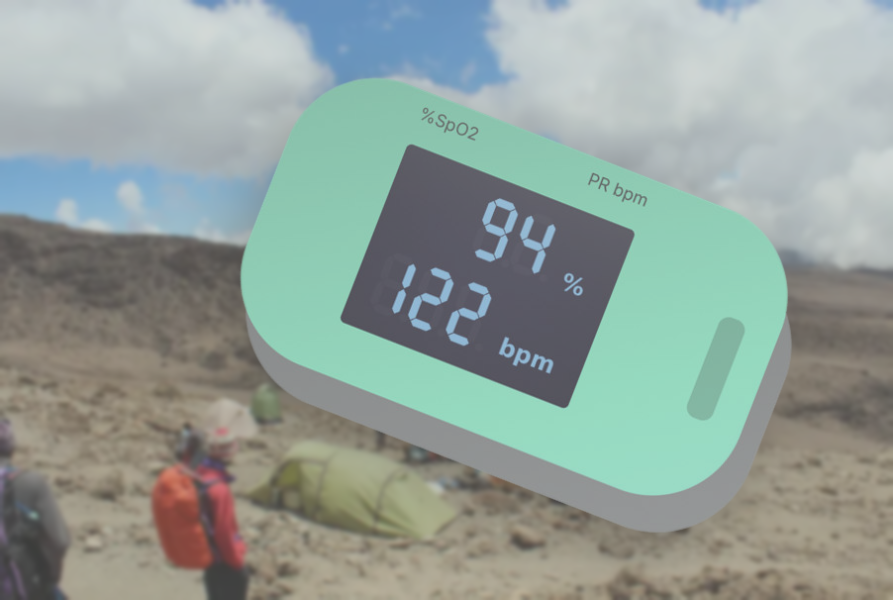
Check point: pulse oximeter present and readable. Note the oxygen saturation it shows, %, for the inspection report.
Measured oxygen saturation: 94 %
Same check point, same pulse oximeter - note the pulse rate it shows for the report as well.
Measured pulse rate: 122 bpm
